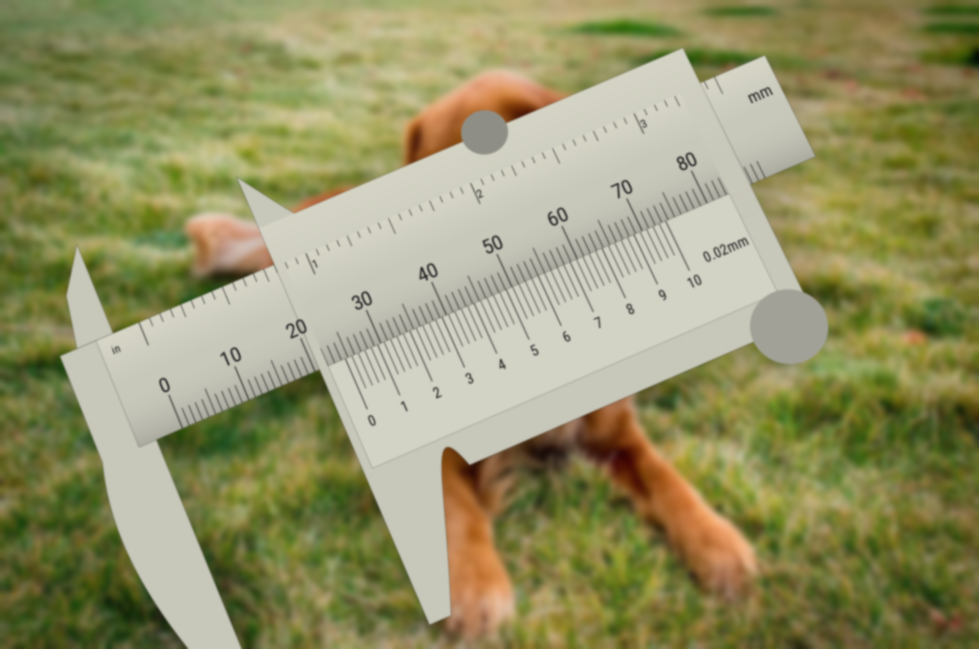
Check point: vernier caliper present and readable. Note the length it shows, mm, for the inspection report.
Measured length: 24.6 mm
